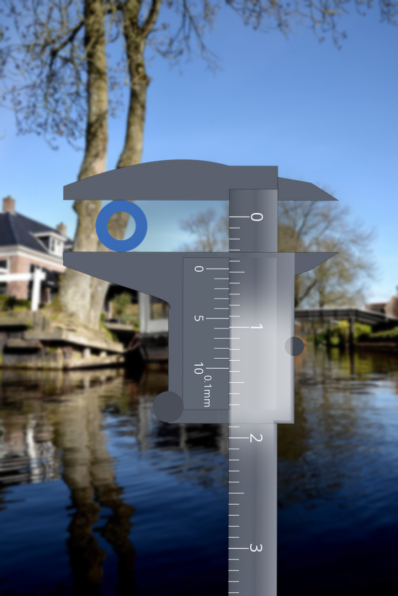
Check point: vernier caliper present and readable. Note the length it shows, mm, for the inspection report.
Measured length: 4.7 mm
